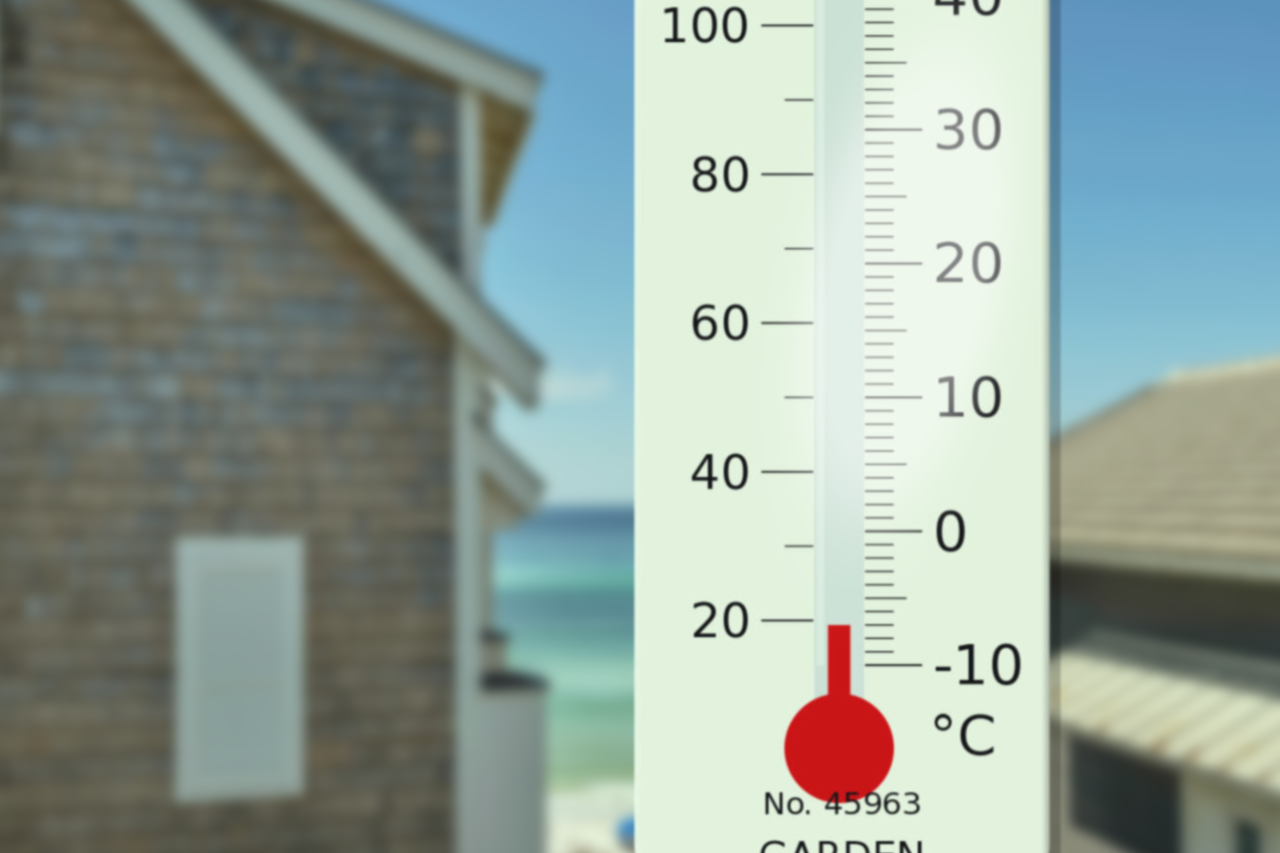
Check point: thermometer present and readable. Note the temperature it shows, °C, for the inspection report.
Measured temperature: -7 °C
